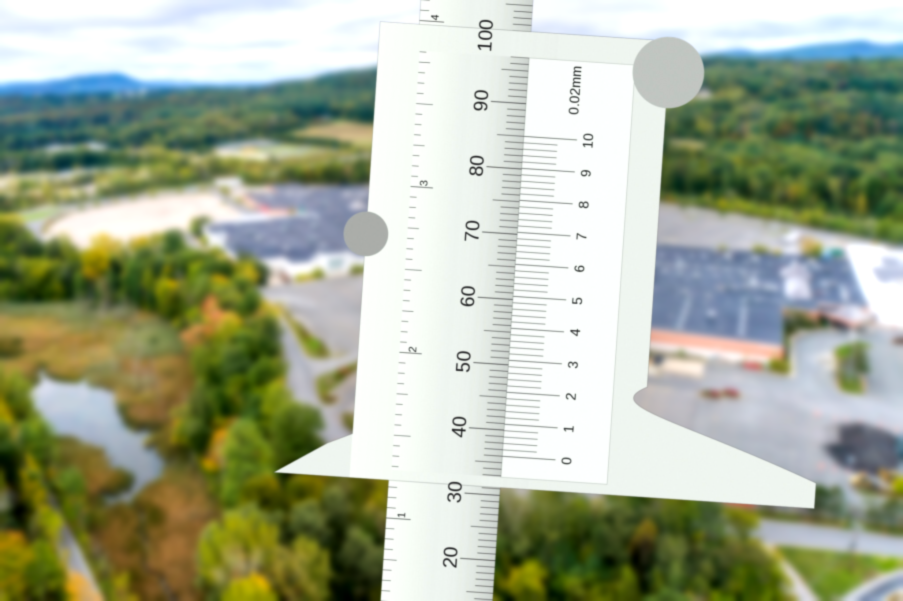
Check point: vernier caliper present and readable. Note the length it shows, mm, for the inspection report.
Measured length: 36.0 mm
